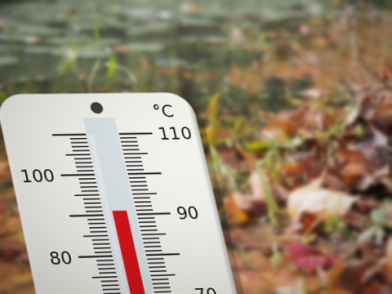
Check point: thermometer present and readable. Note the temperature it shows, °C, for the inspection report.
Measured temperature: 91 °C
